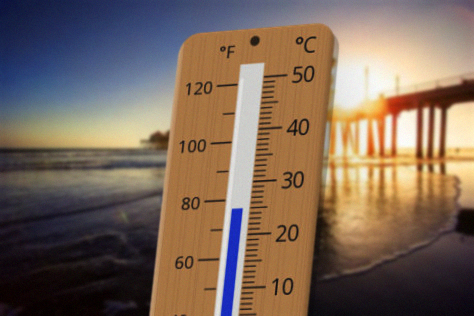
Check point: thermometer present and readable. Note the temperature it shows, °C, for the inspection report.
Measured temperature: 25 °C
